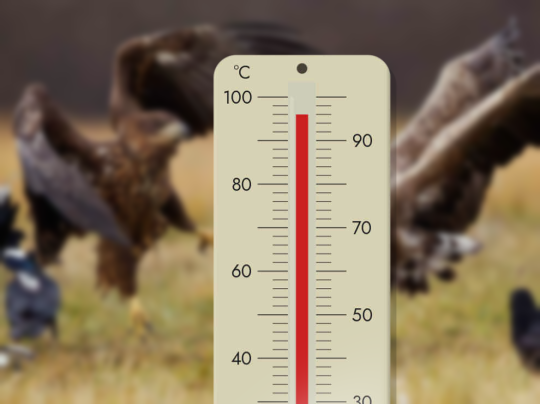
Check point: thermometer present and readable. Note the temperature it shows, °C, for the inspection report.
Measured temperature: 96 °C
